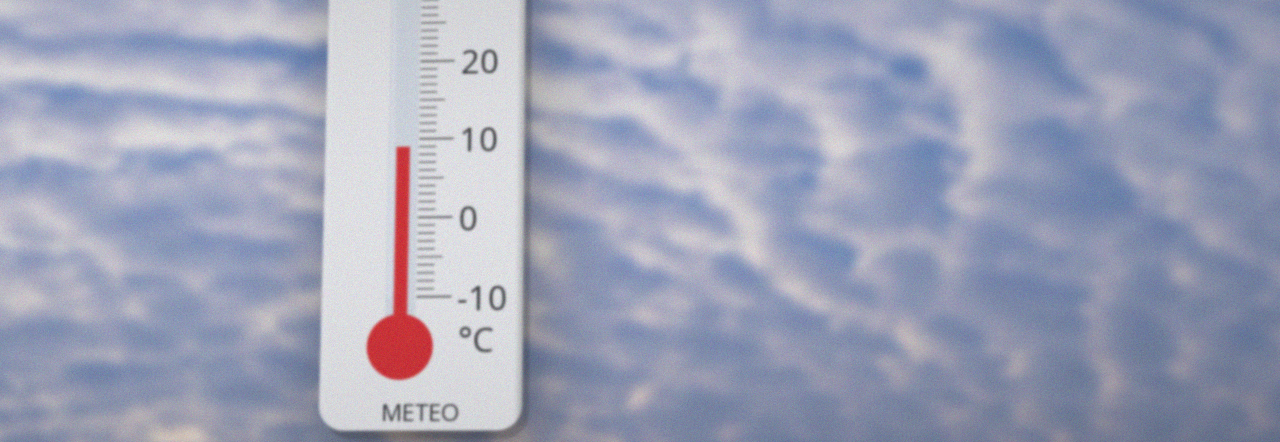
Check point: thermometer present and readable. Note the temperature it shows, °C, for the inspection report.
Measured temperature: 9 °C
